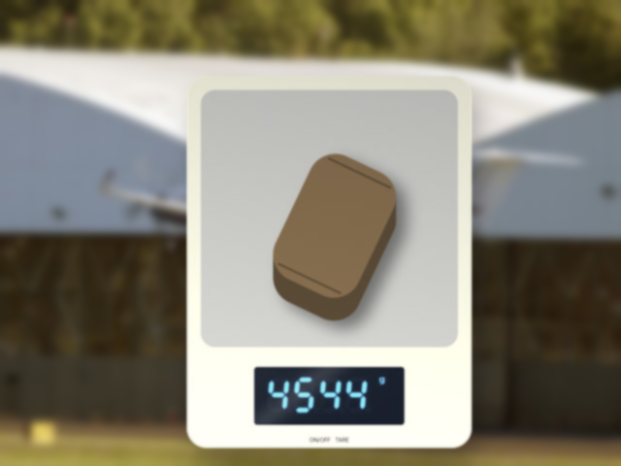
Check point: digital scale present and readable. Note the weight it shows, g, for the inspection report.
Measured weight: 4544 g
